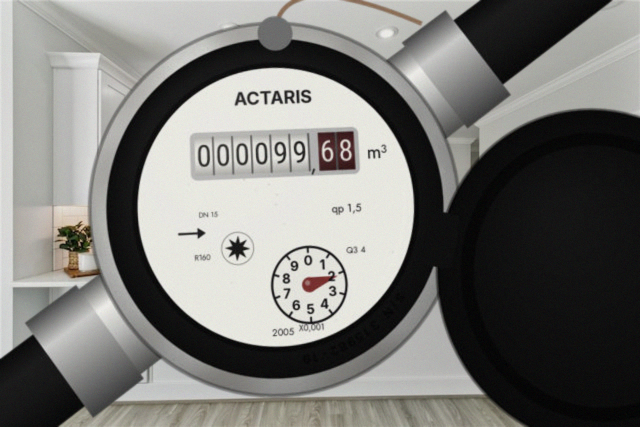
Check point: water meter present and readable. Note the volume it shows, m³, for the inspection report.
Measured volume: 99.682 m³
